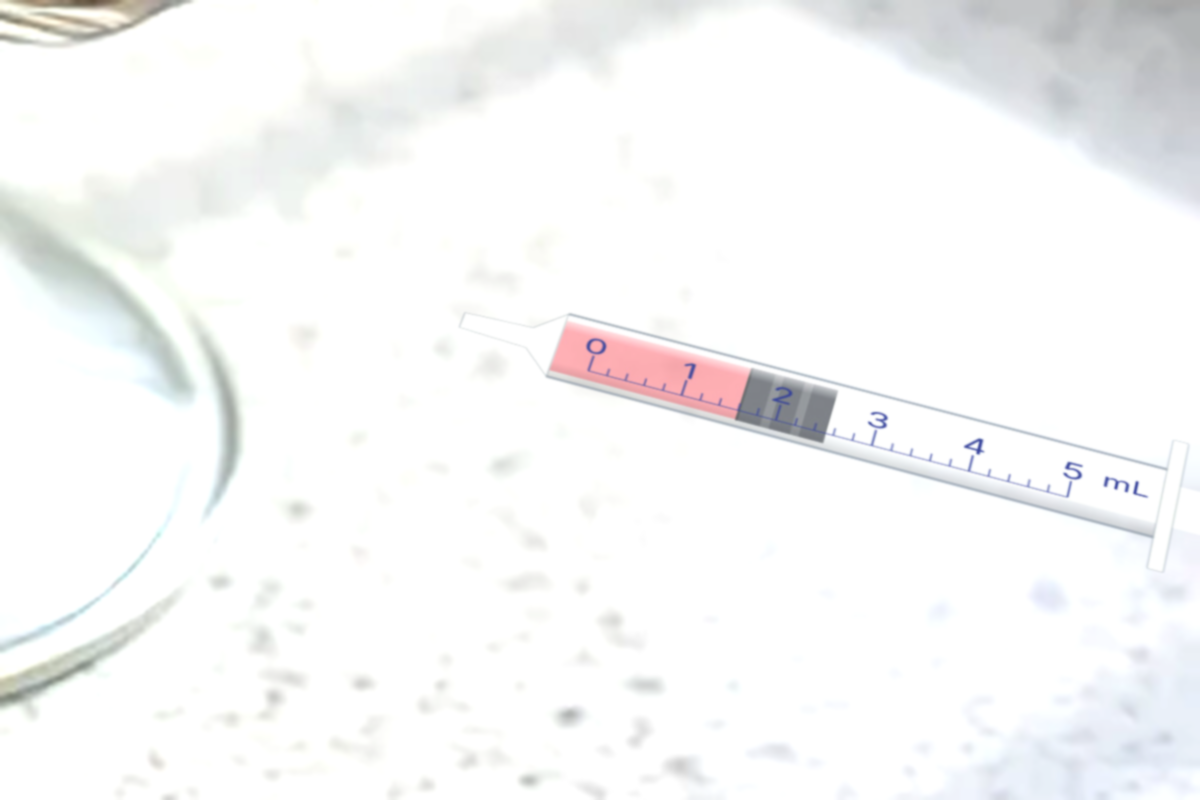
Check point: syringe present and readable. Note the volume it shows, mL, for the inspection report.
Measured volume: 1.6 mL
